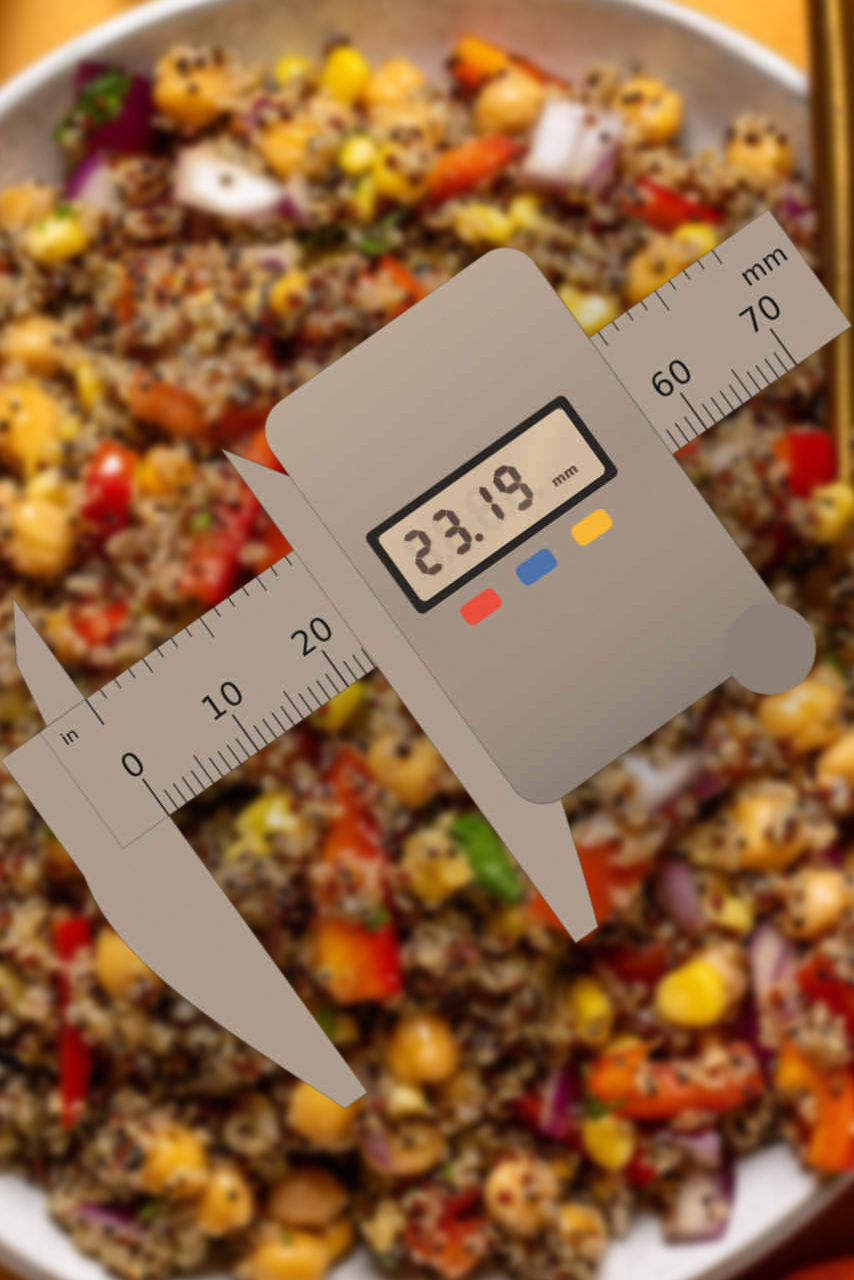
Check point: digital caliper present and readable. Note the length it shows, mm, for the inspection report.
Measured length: 23.19 mm
